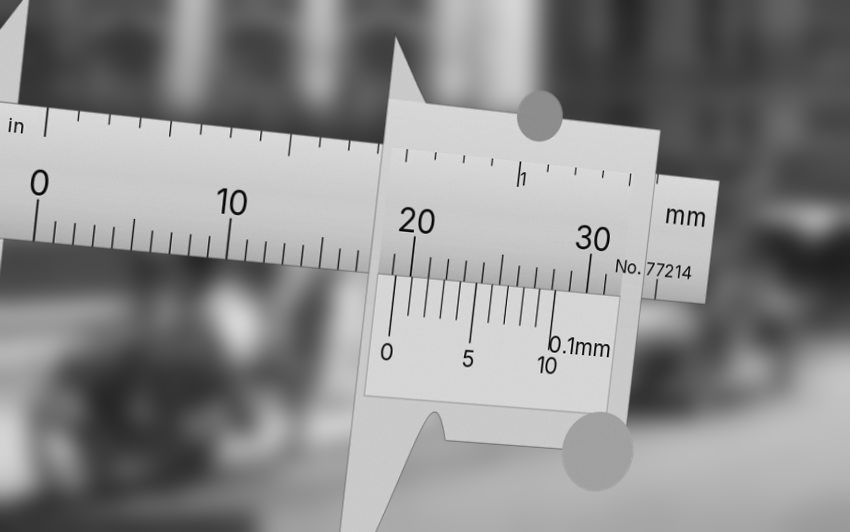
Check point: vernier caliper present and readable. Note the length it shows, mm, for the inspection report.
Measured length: 19.2 mm
